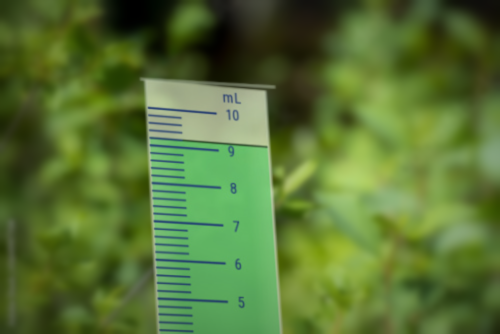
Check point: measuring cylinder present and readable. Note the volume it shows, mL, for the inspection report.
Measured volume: 9.2 mL
